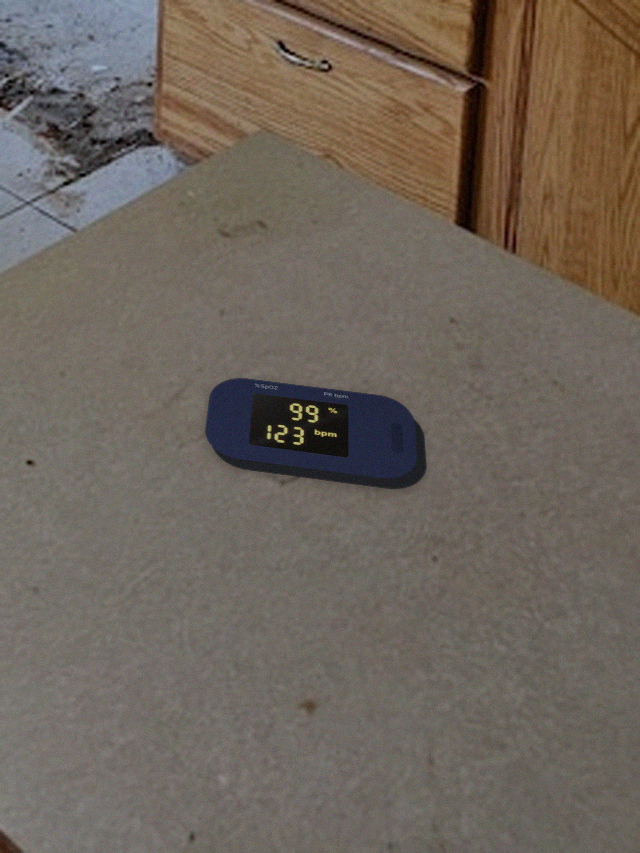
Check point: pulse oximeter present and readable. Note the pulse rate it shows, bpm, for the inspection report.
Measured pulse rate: 123 bpm
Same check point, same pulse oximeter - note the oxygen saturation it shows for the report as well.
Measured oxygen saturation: 99 %
